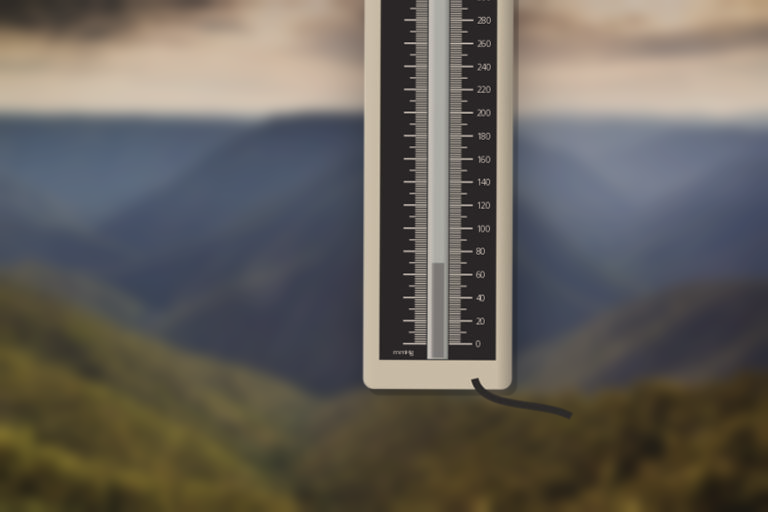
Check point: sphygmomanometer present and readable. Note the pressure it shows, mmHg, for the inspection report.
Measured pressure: 70 mmHg
